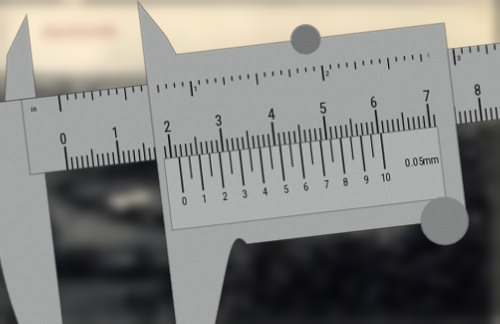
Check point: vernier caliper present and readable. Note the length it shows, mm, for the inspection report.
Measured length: 21.5 mm
